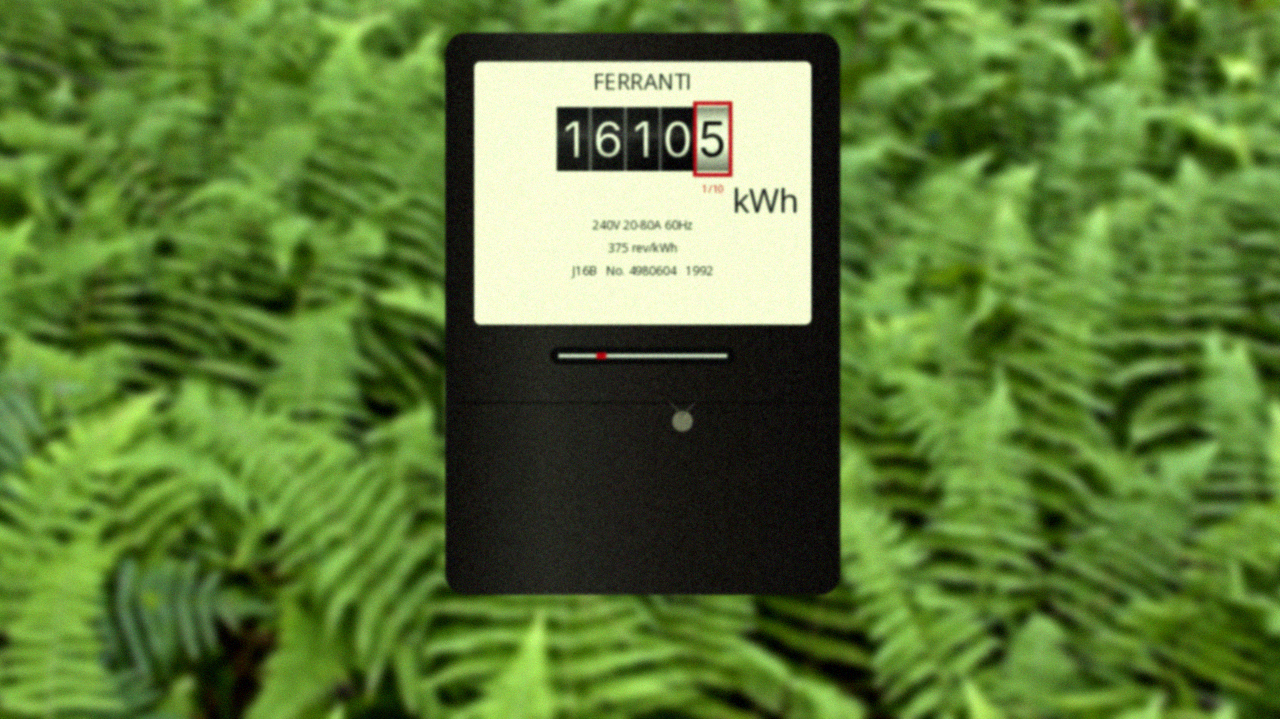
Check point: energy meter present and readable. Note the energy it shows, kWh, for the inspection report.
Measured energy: 1610.5 kWh
